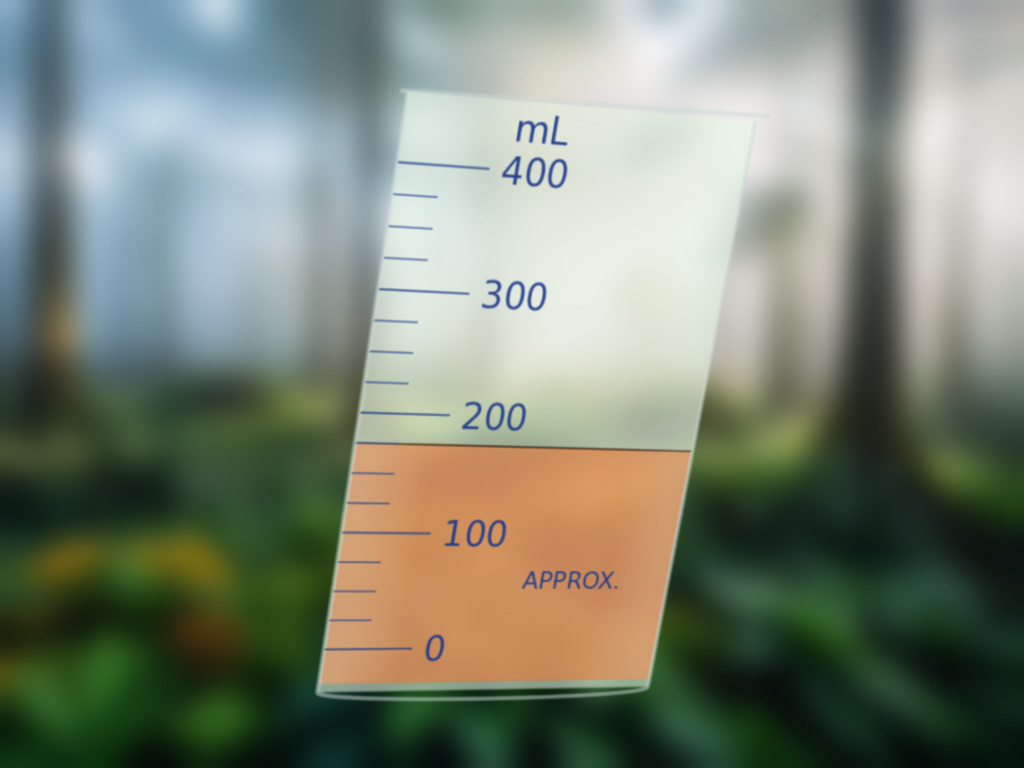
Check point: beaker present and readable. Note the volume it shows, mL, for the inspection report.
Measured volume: 175 mL
